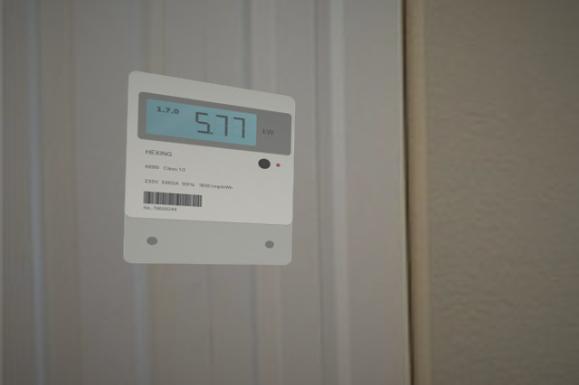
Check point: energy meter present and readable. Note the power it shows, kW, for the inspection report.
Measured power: 5.77 kW
